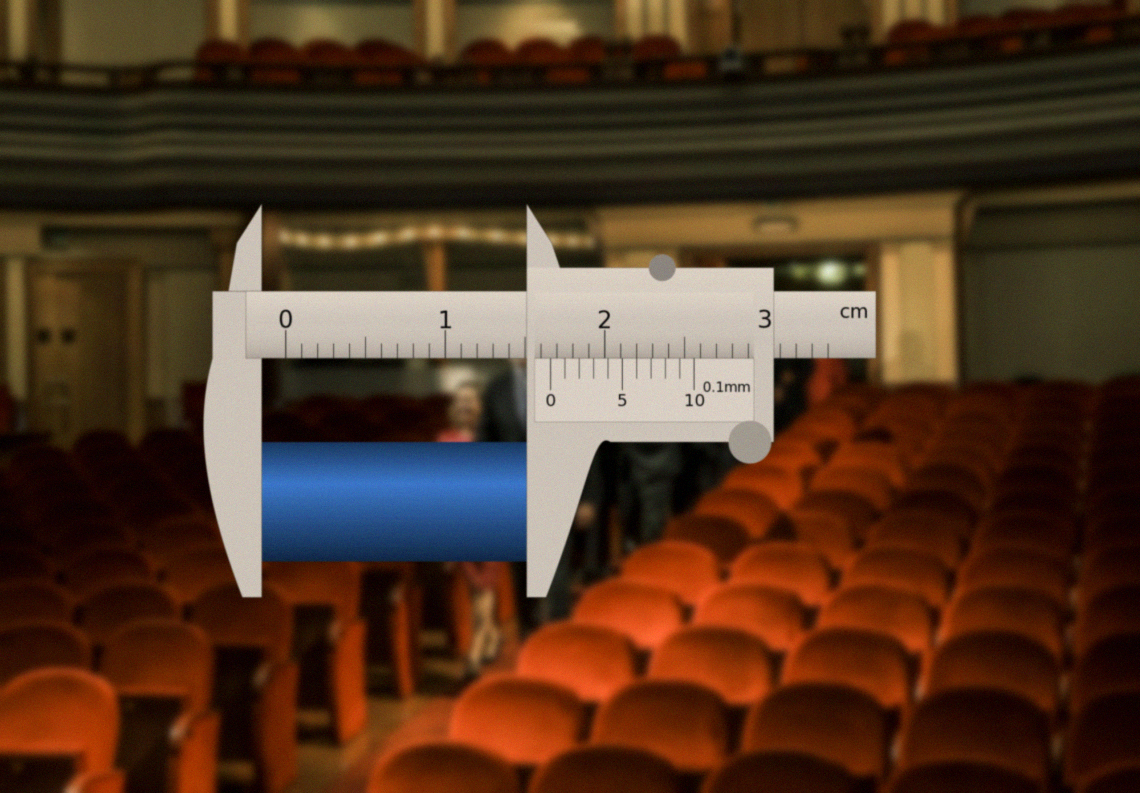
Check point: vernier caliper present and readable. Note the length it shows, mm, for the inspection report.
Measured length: 16.6 mm
